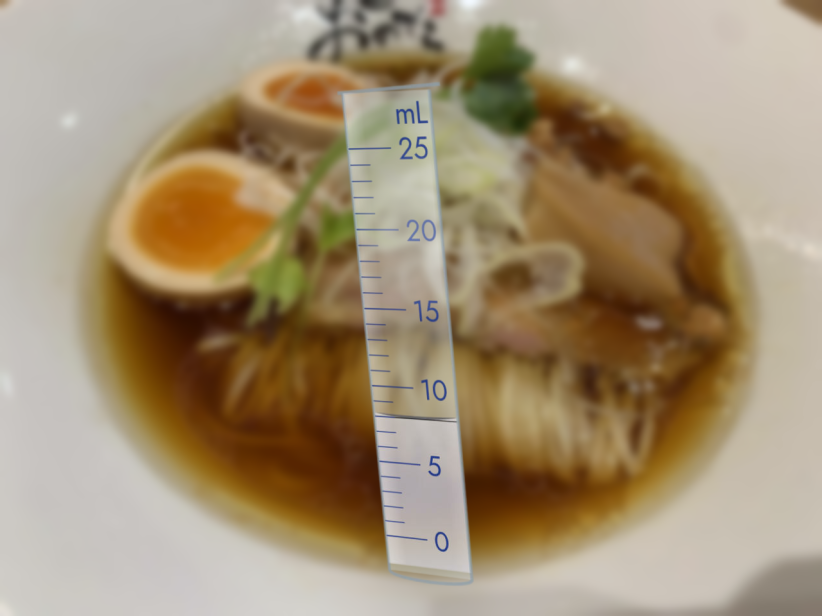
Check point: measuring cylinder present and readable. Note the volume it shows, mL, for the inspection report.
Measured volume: 8 mL
